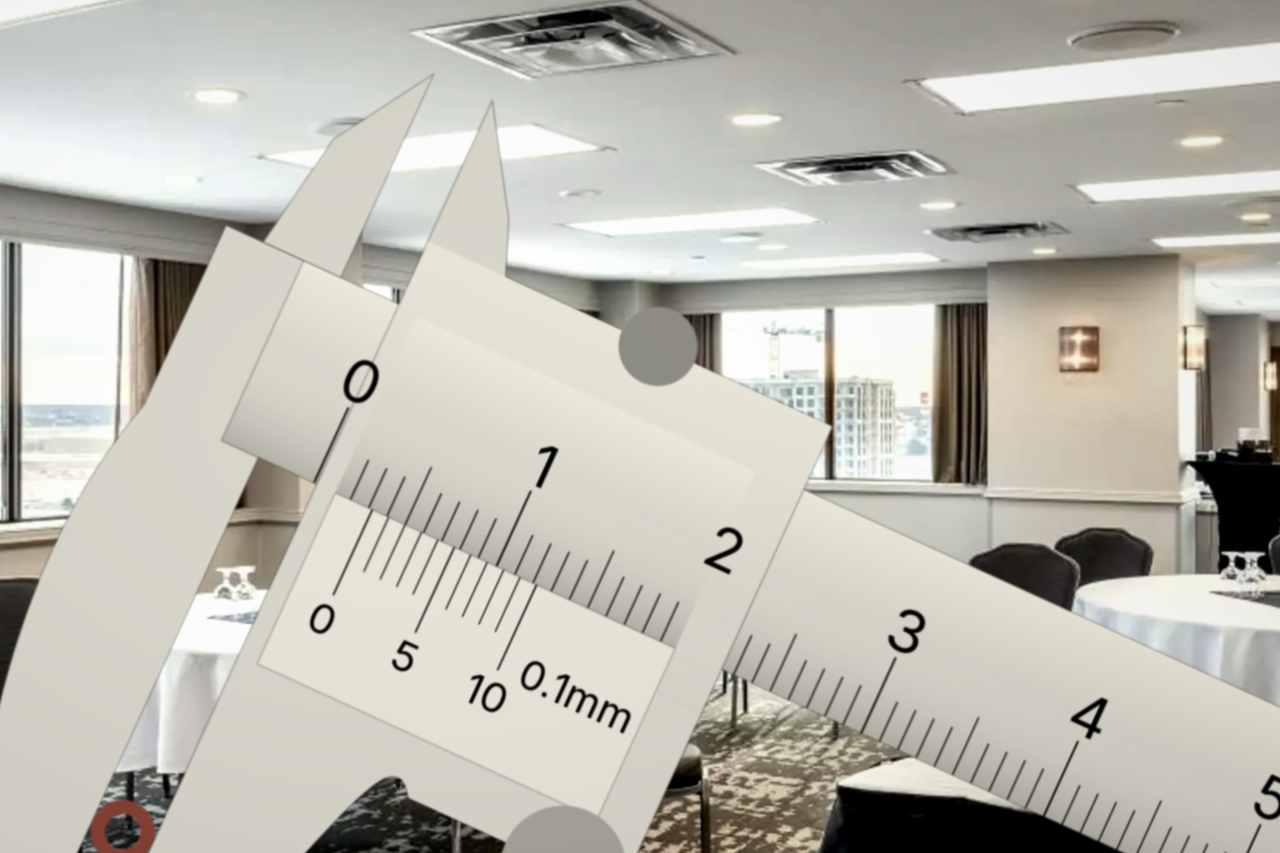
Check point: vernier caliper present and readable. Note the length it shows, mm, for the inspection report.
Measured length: 3.2 mm
